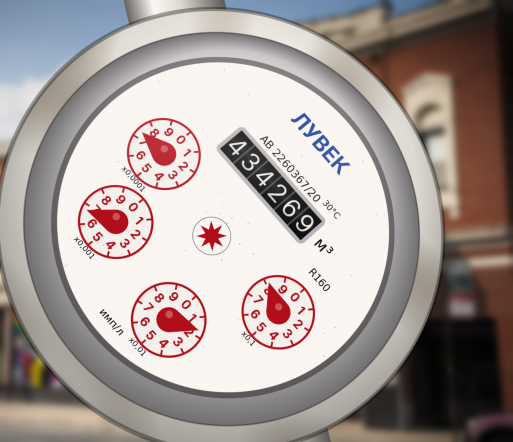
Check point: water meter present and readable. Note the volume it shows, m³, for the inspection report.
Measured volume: 434269.8167 m³
